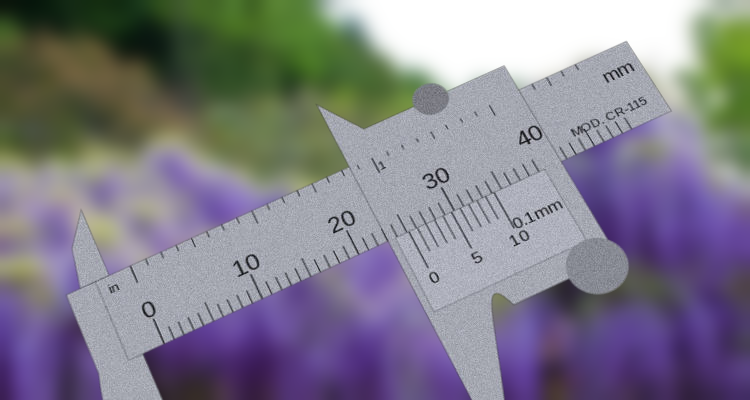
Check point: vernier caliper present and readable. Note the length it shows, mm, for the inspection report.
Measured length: 25.2 mm
